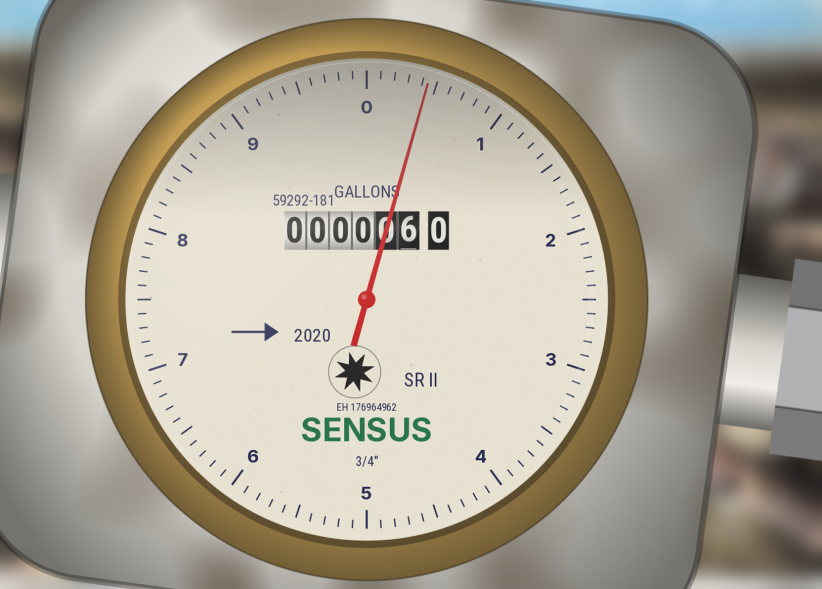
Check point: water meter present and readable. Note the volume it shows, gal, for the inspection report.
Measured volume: 60.4 gal
